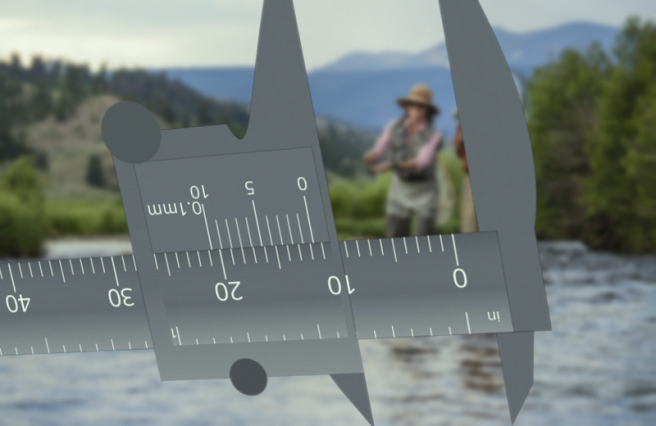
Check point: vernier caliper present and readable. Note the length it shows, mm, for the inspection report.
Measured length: 11.7 mm
